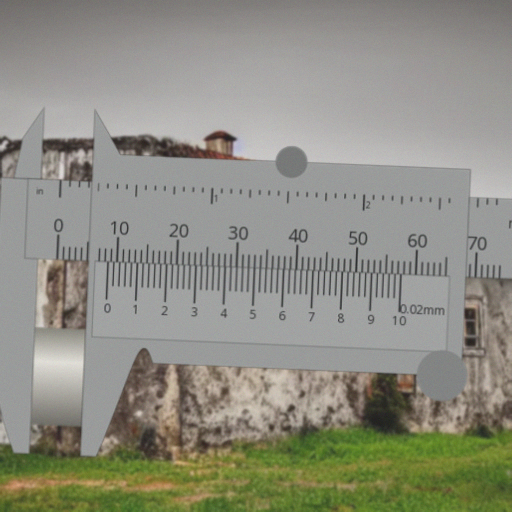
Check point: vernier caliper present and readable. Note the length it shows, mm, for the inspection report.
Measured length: 8.5 mm
